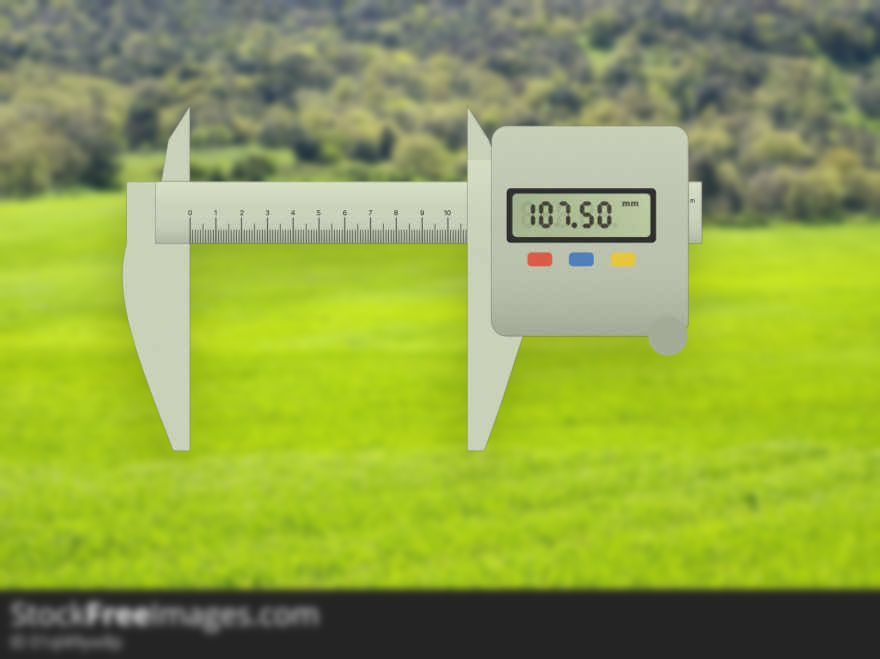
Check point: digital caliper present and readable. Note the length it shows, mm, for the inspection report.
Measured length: 107.50 mm
